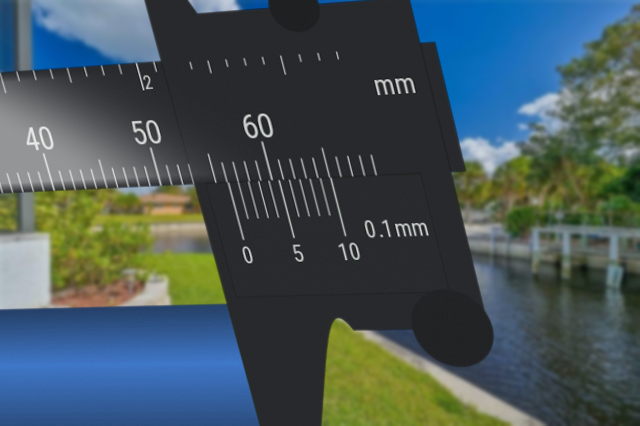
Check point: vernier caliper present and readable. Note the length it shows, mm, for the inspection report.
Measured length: 56.1 mm
